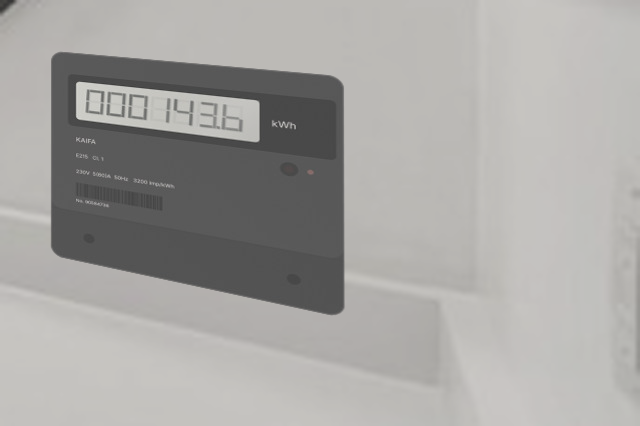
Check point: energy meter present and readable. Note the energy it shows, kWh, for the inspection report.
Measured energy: 143.6 kWh
